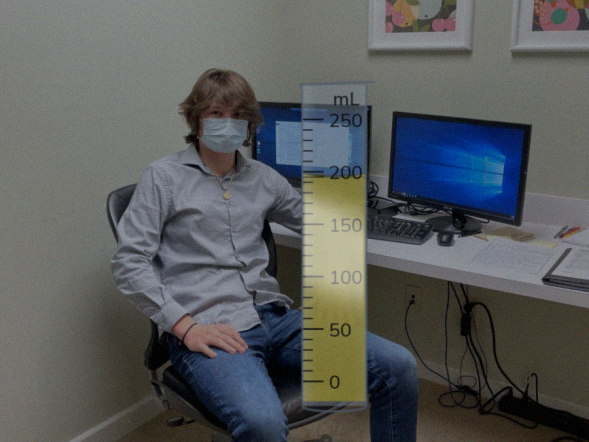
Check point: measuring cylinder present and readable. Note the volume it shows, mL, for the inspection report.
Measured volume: 195 mL
